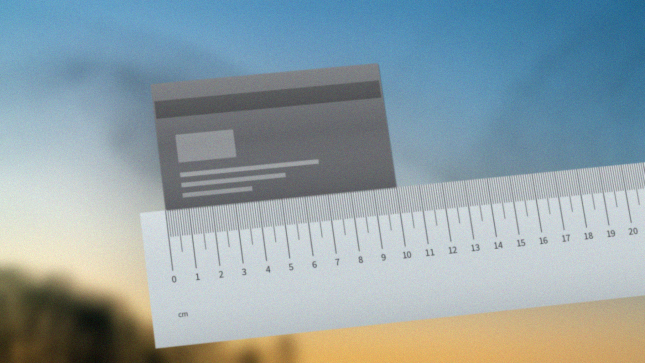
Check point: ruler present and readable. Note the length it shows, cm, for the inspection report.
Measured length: 10 cm
